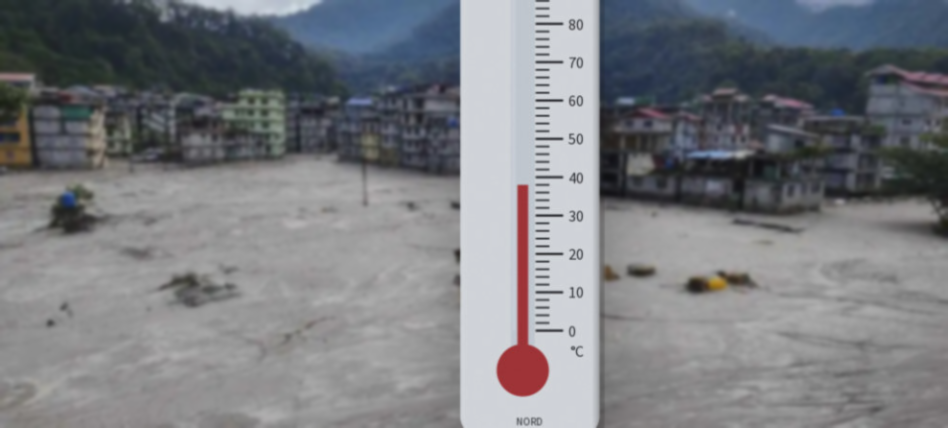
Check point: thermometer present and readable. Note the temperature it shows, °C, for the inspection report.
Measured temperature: 38 °C
